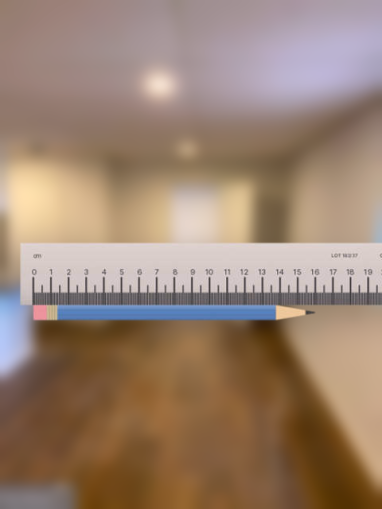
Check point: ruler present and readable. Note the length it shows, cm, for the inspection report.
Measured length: 16 cm
